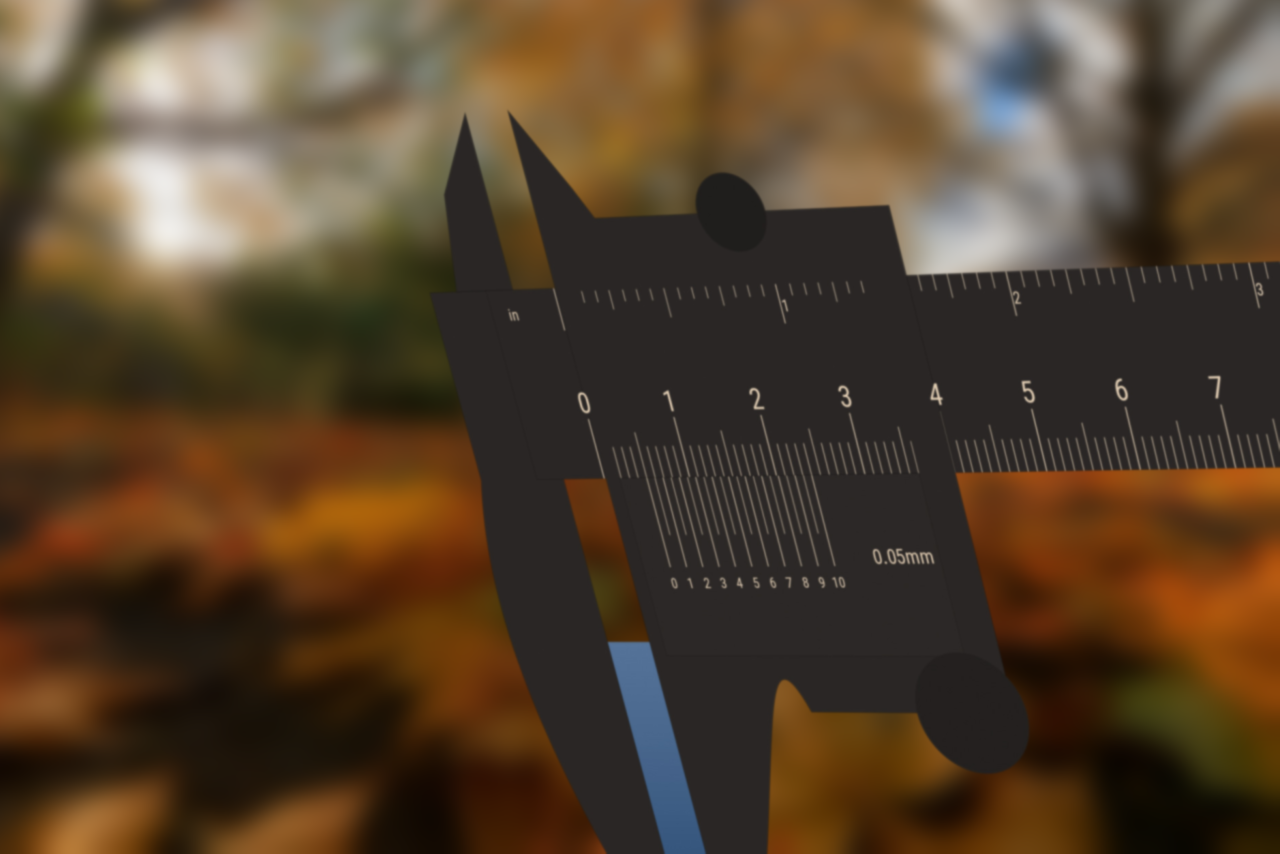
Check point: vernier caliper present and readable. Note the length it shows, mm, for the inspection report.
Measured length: 5.0 mm
